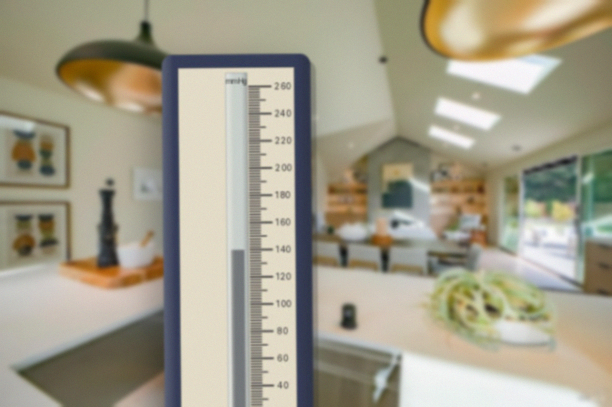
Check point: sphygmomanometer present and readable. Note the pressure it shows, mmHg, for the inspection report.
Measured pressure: 140 mmHg
